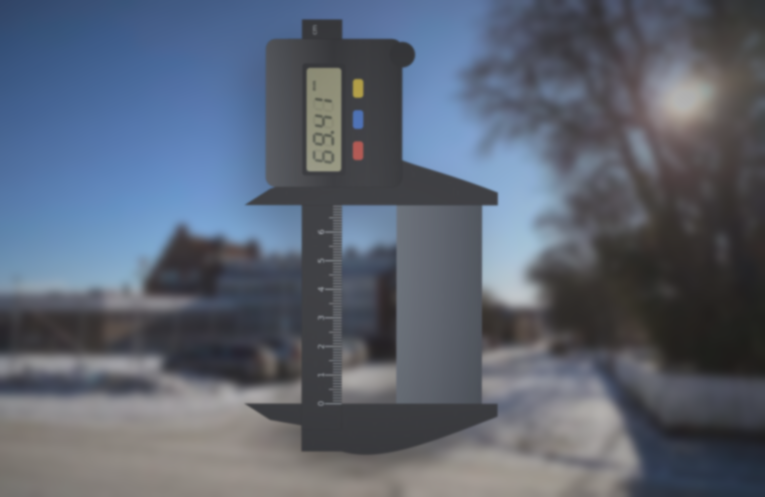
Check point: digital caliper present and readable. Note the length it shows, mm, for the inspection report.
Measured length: 69.41 mm
